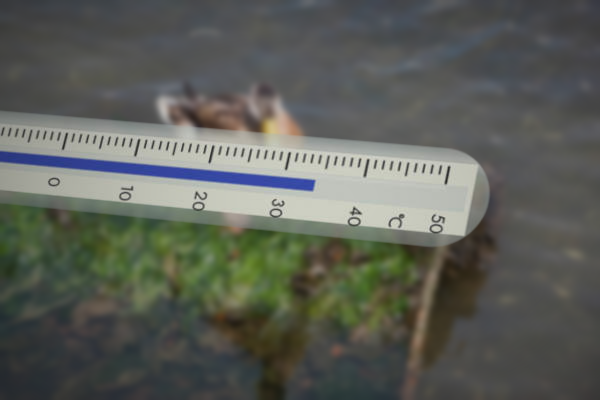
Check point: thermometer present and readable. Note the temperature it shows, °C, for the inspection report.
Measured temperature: 34 °C
